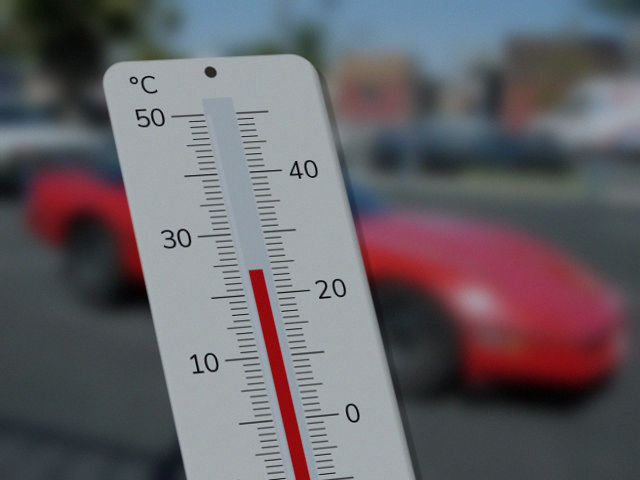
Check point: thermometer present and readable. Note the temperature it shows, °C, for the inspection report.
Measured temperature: 24 °C
